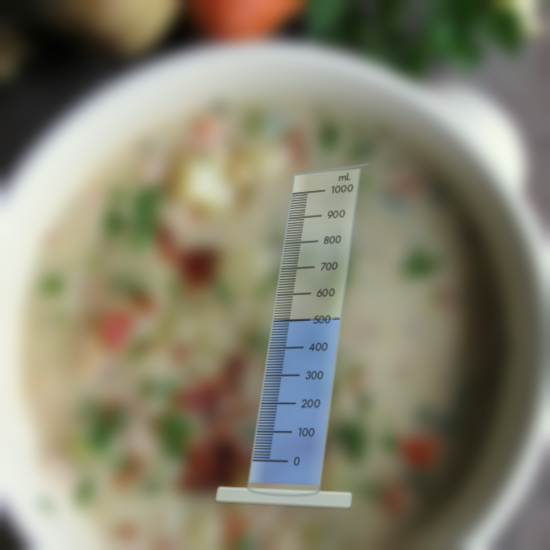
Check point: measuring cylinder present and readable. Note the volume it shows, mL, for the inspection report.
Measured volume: 500 mL
